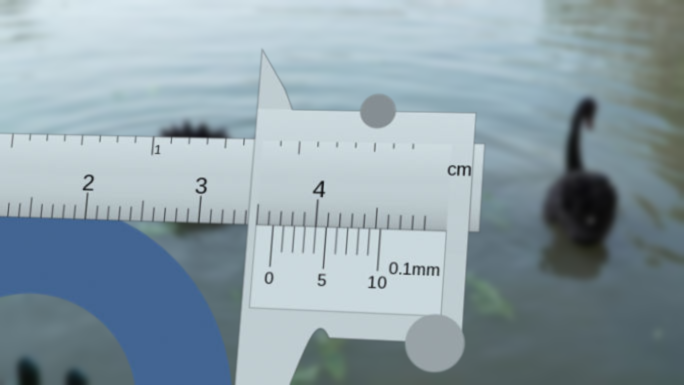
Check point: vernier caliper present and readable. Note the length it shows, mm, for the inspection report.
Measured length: 36.4 mm
